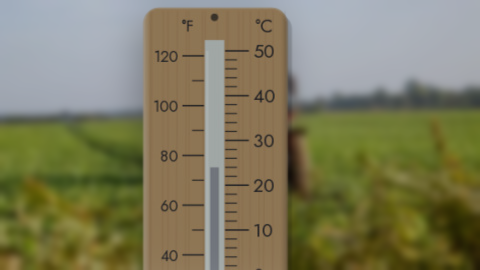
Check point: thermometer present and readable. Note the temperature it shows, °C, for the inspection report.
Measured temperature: 24 °C
